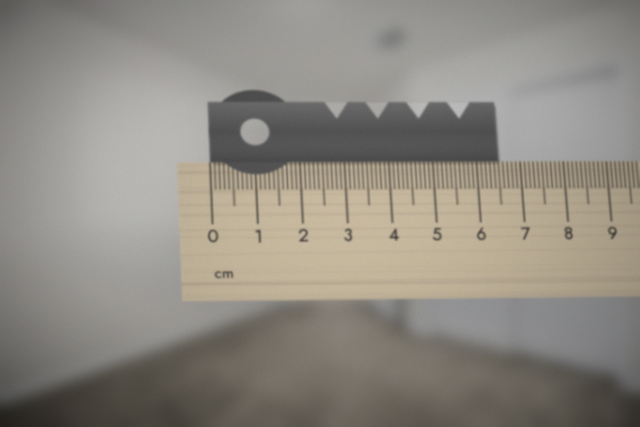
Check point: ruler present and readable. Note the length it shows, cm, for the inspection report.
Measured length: 6.5 cm
